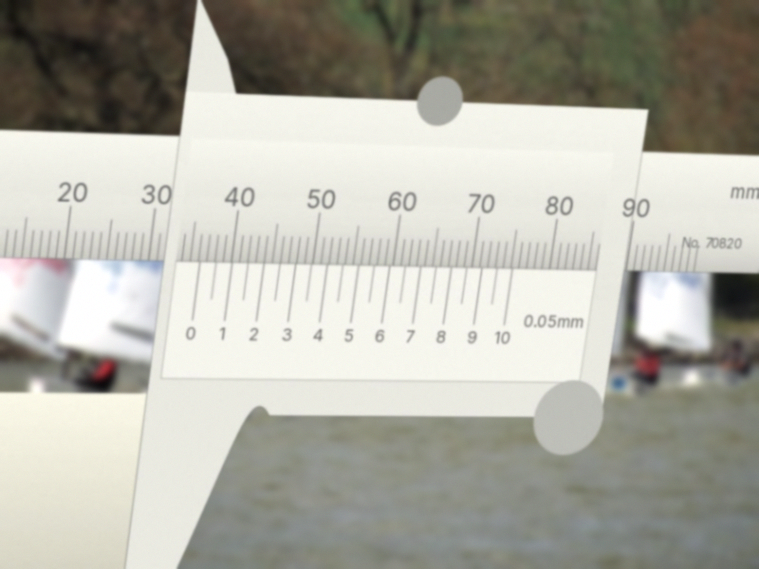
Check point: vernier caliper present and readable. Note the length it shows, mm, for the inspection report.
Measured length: 36.2 mm
